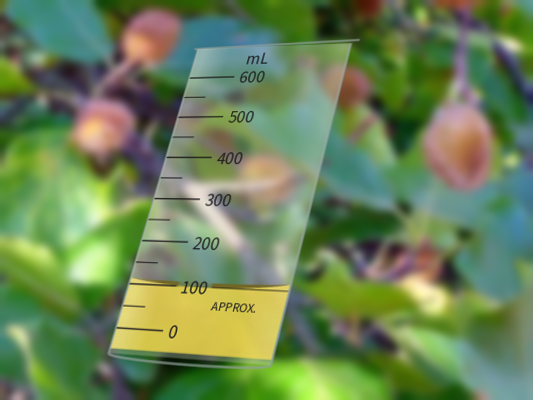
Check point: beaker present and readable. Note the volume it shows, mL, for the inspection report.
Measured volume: 100 mL
